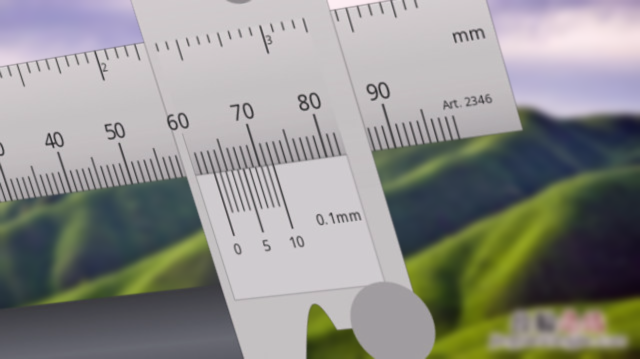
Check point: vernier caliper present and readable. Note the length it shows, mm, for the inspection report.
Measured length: 63.0 mm
